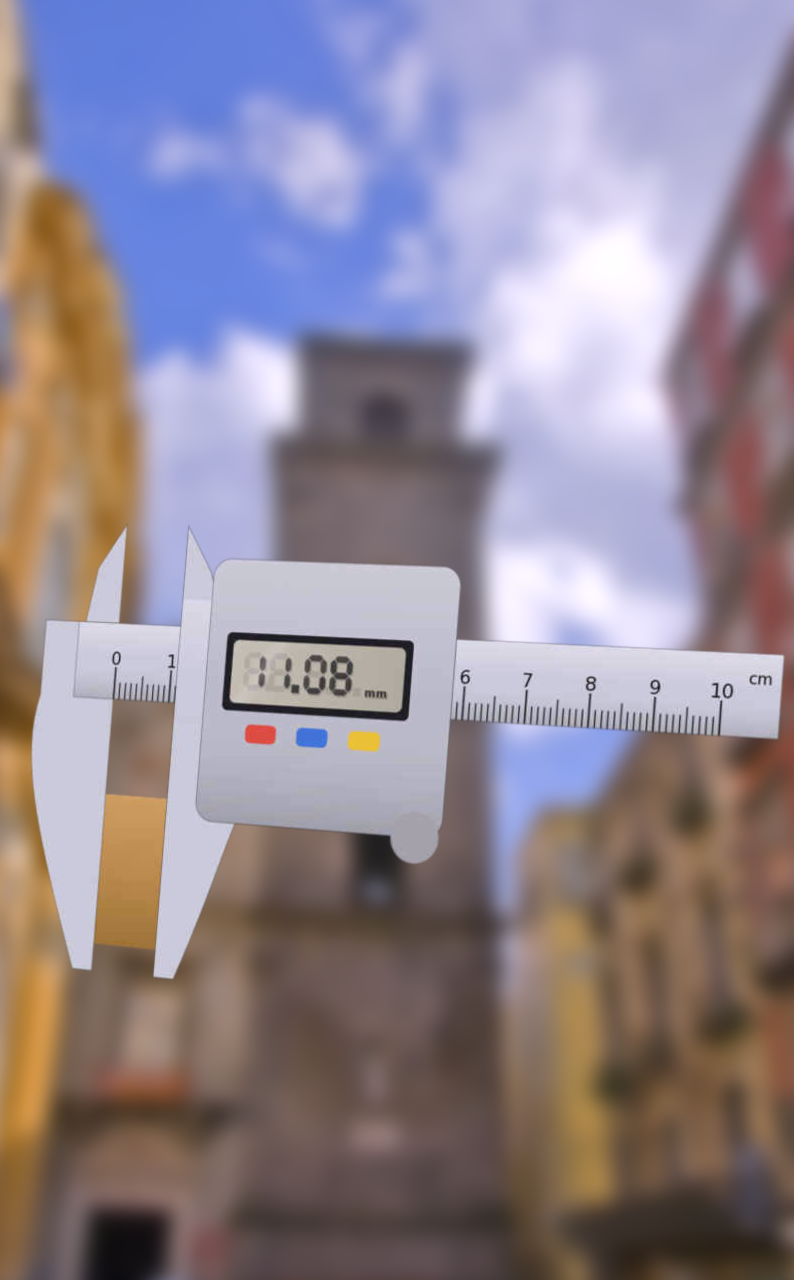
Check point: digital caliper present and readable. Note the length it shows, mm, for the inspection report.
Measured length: 11.08 mm
